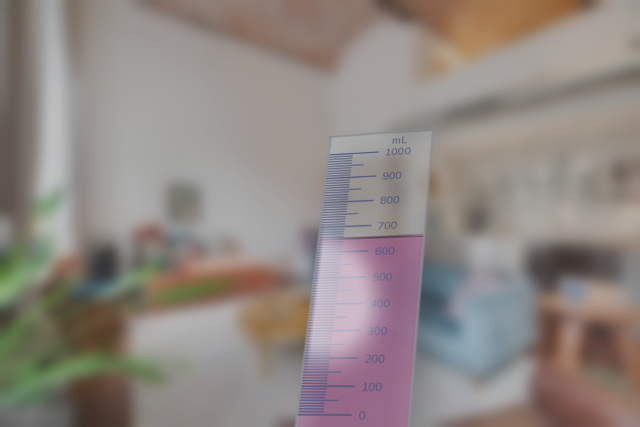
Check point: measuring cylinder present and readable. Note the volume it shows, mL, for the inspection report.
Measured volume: 650 mL
